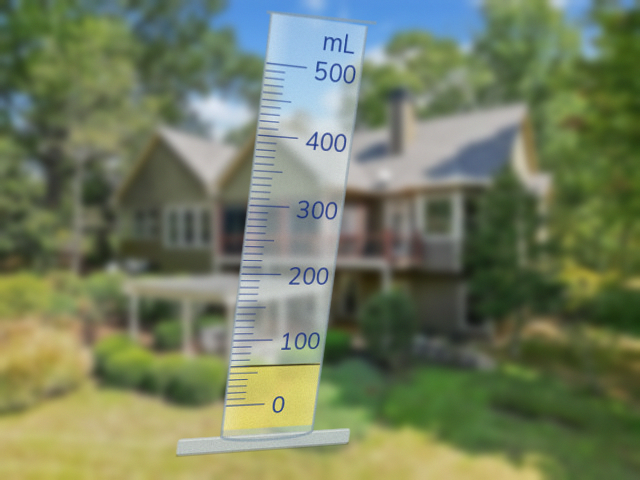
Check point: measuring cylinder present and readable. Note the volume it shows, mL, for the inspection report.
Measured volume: 60 mL
